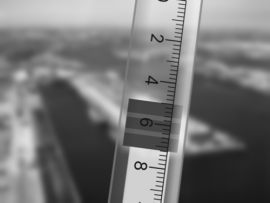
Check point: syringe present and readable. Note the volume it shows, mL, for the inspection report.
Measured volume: 5 mL
